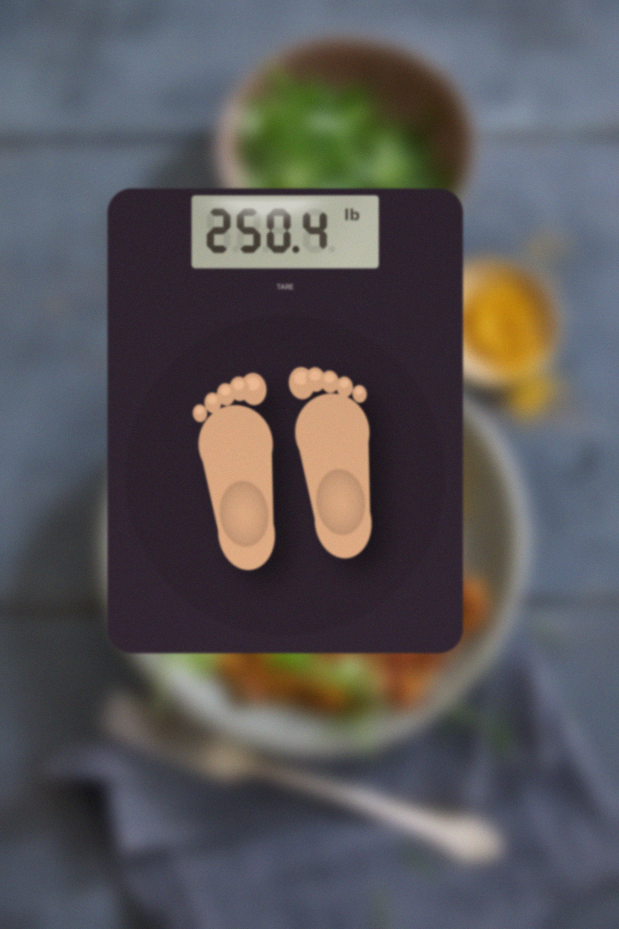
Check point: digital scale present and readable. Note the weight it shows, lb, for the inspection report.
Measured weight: 250.4 lb
